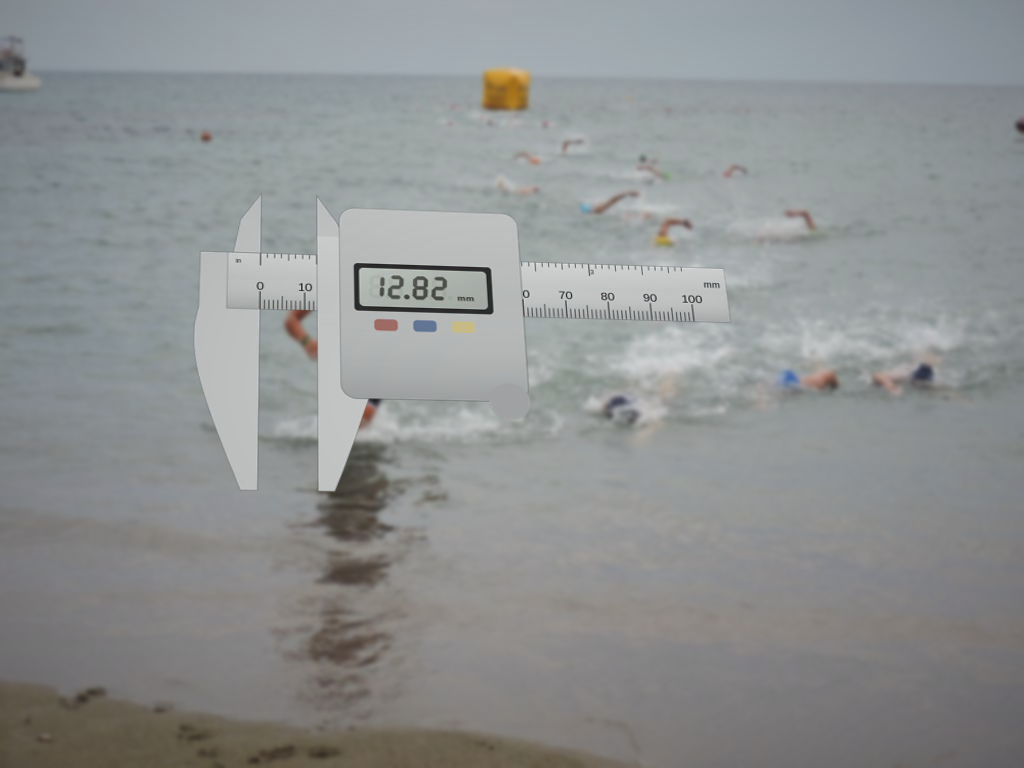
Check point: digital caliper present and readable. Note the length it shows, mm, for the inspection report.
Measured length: 12.82 mm
